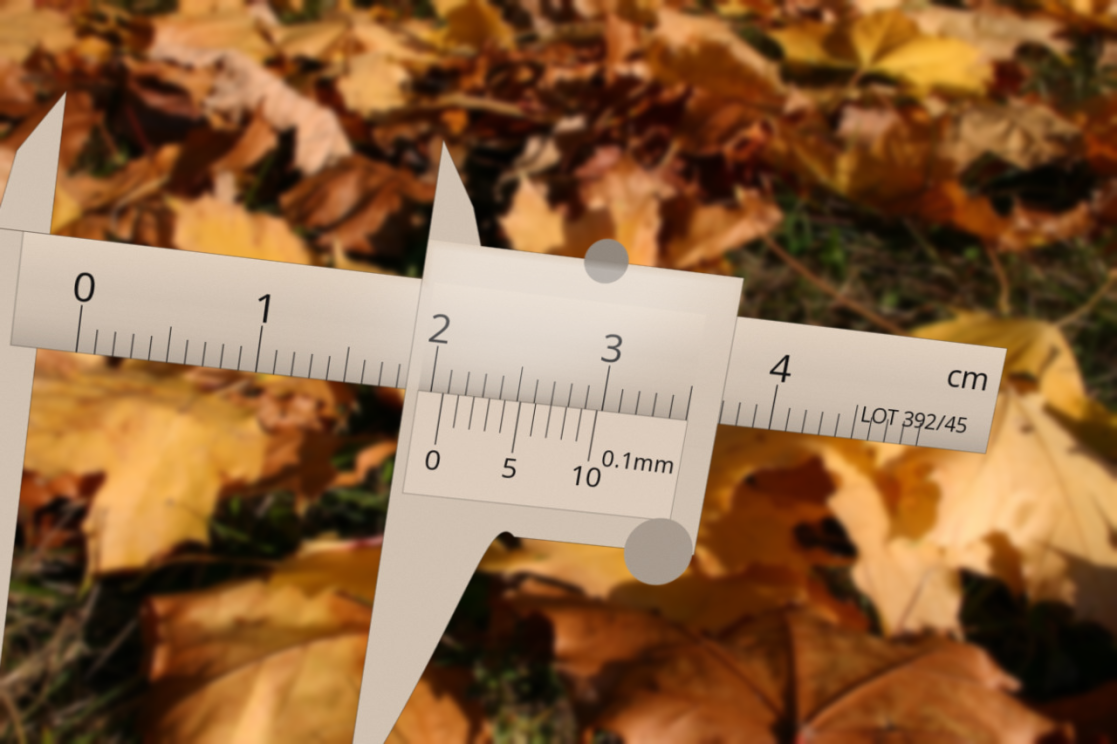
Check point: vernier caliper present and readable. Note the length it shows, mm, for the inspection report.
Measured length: 20.7 mm
